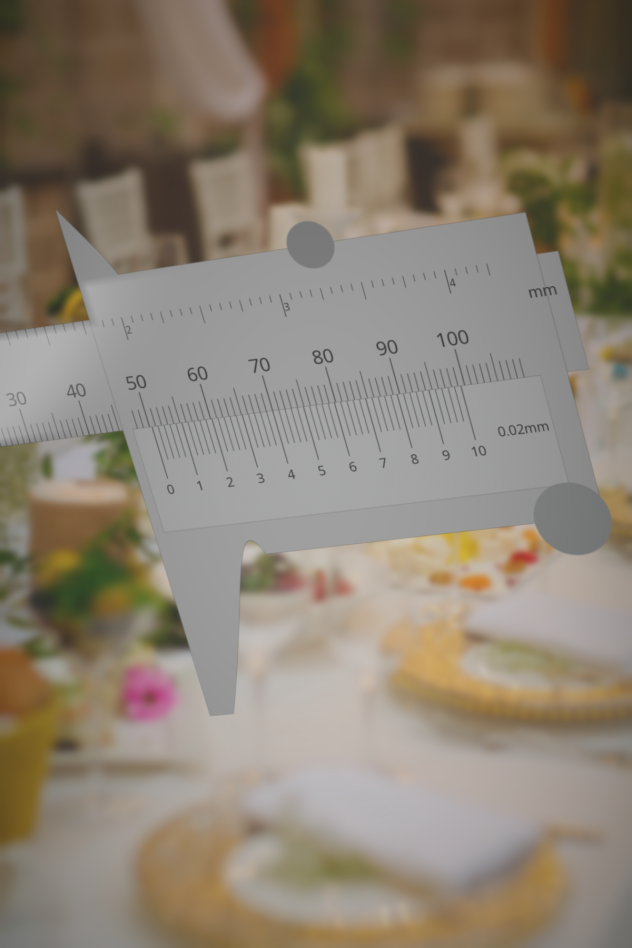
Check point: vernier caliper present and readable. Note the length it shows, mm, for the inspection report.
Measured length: 50.4 mm
